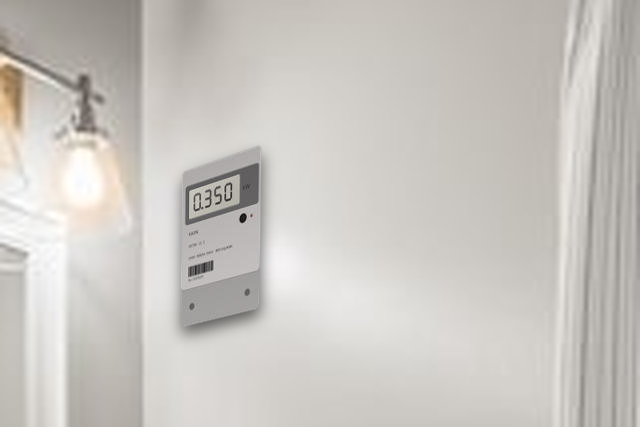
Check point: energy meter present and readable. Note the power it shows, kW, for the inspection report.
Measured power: 0.350 kW
